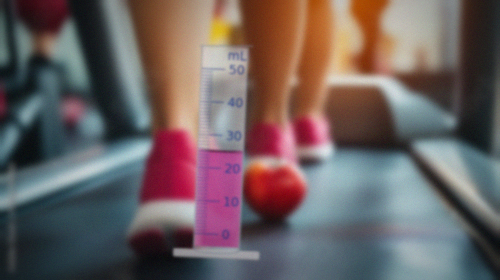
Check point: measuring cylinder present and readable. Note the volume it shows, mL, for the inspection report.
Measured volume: 25 mL
